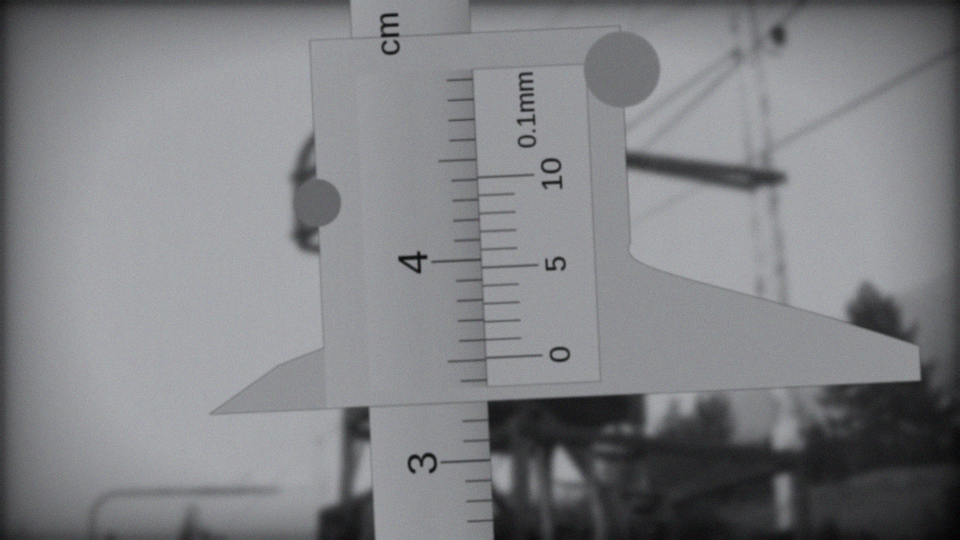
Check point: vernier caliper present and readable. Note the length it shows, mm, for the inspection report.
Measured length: 35.1 mm
